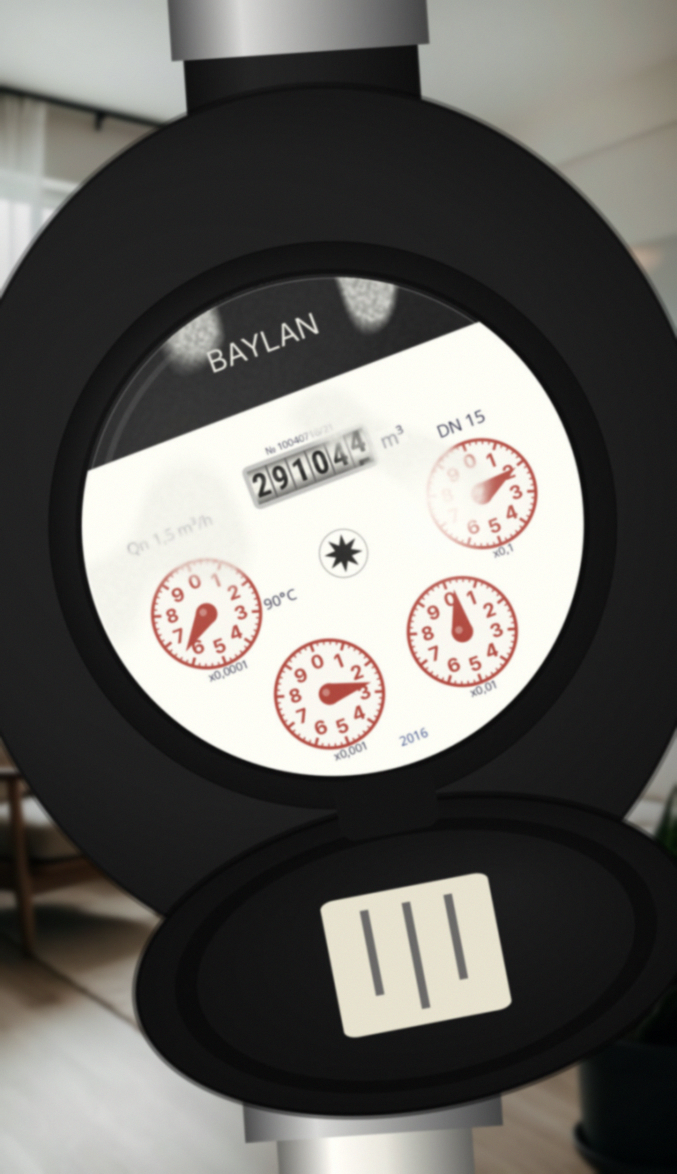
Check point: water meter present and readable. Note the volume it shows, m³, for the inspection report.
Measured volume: 291044.2026 m³
